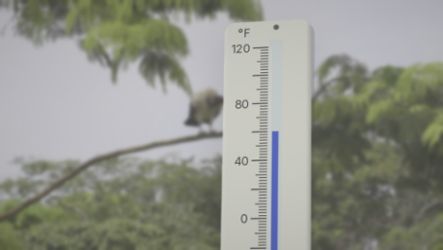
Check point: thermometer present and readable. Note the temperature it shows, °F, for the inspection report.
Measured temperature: 60 °F
